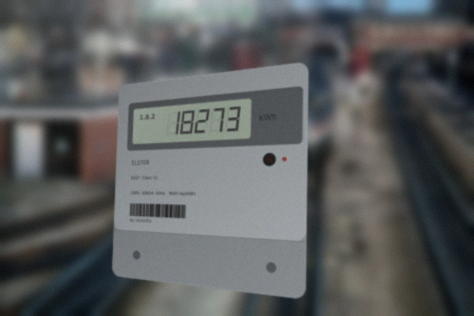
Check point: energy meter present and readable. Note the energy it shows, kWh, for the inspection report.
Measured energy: 18273 kWh
